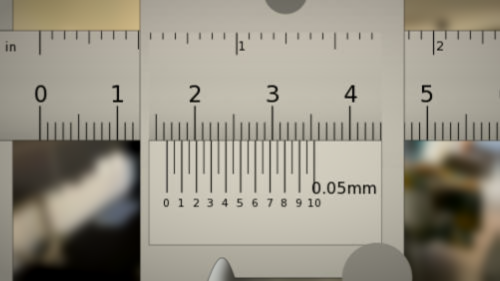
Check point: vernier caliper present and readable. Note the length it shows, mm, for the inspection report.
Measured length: 16.4 mm
